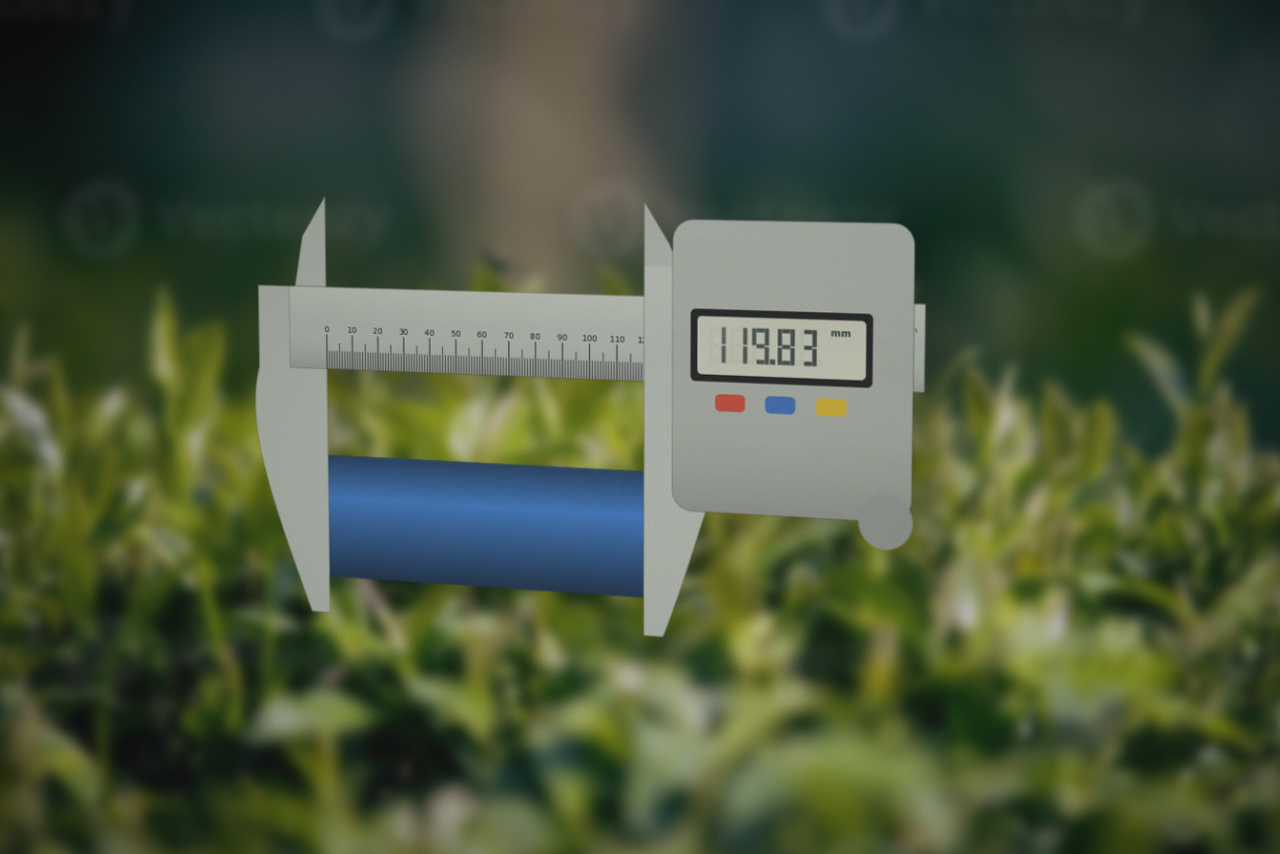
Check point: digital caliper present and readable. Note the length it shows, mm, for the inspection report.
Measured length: 119.83 mm
